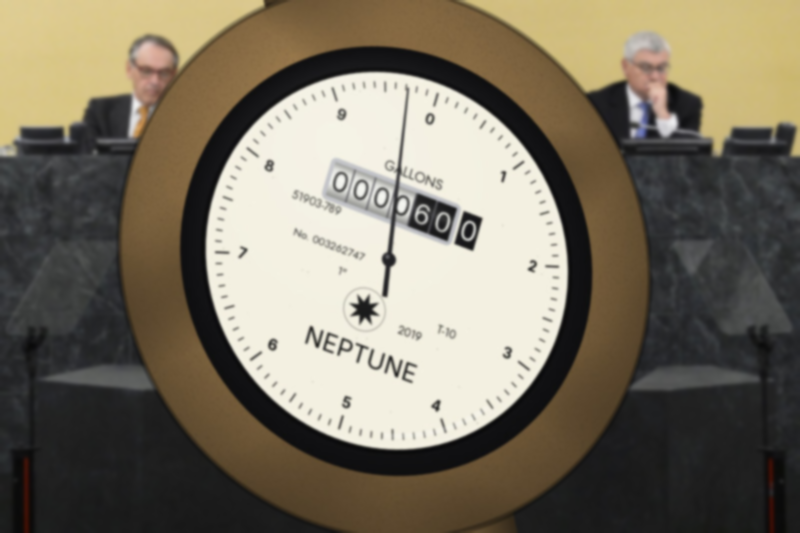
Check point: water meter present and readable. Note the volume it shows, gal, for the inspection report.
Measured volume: 599.7 gal
